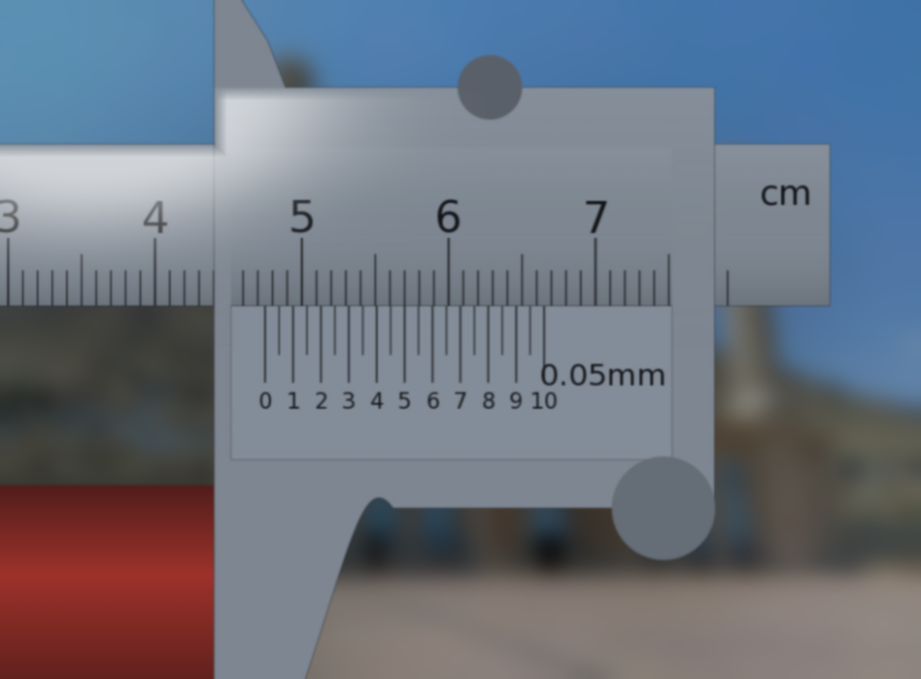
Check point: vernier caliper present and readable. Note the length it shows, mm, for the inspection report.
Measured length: 47.5 mm
